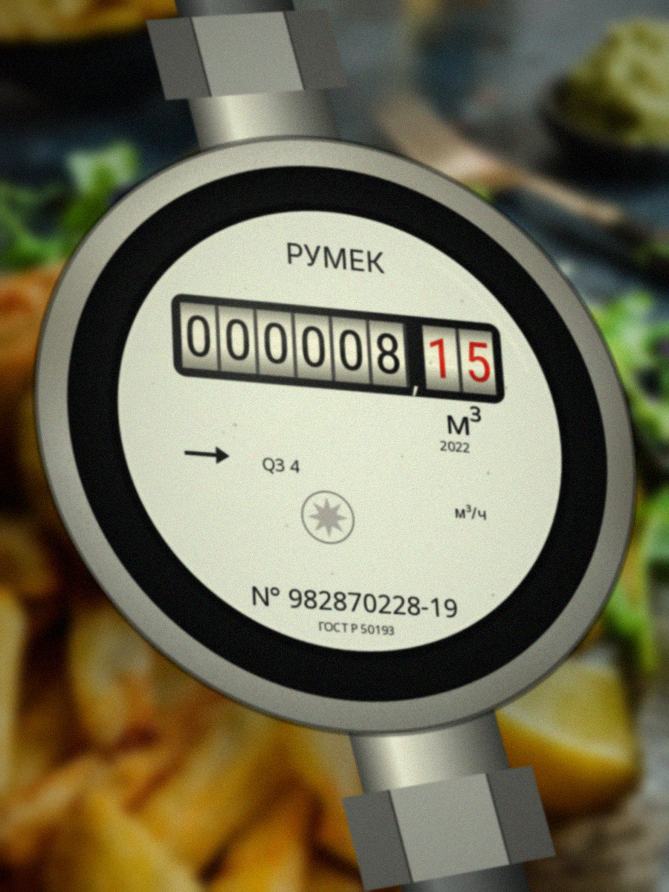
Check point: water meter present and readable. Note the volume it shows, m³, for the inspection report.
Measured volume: 8.15 m³
